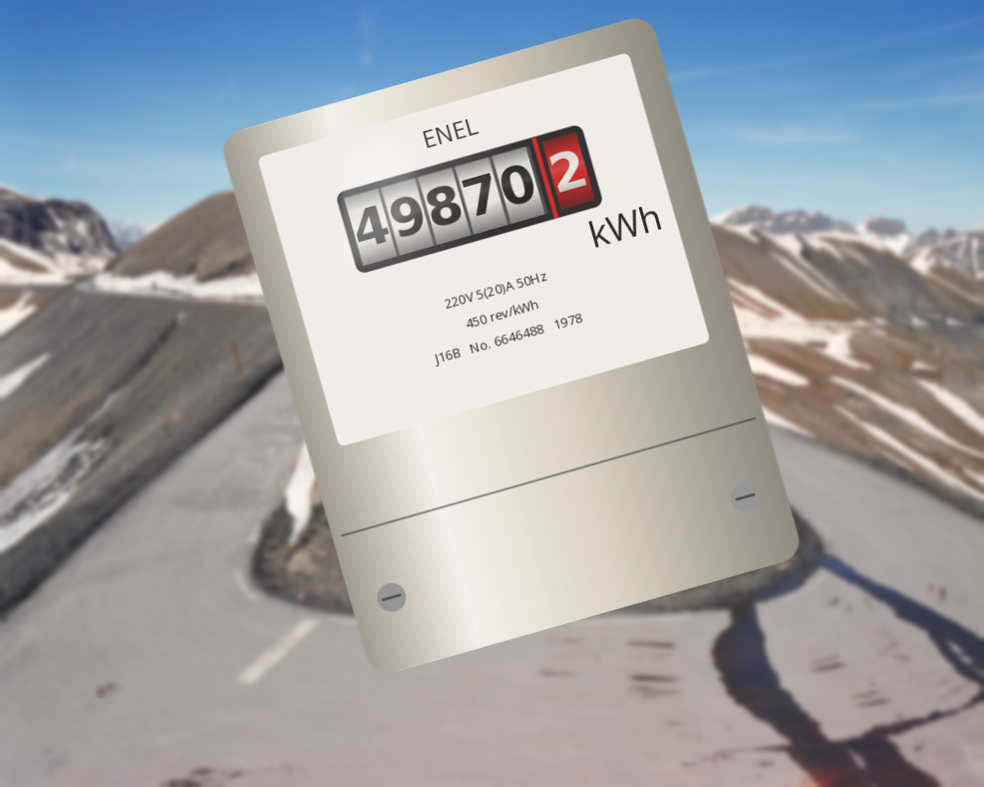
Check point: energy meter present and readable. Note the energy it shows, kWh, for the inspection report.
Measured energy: 49870.2 kWh
